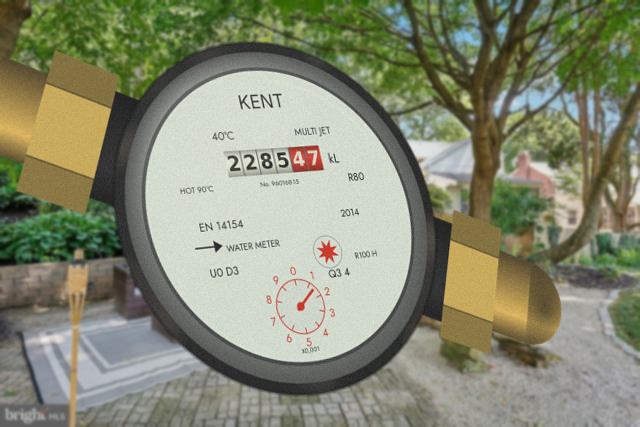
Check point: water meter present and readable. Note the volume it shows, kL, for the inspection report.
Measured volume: 2285.471 kL
